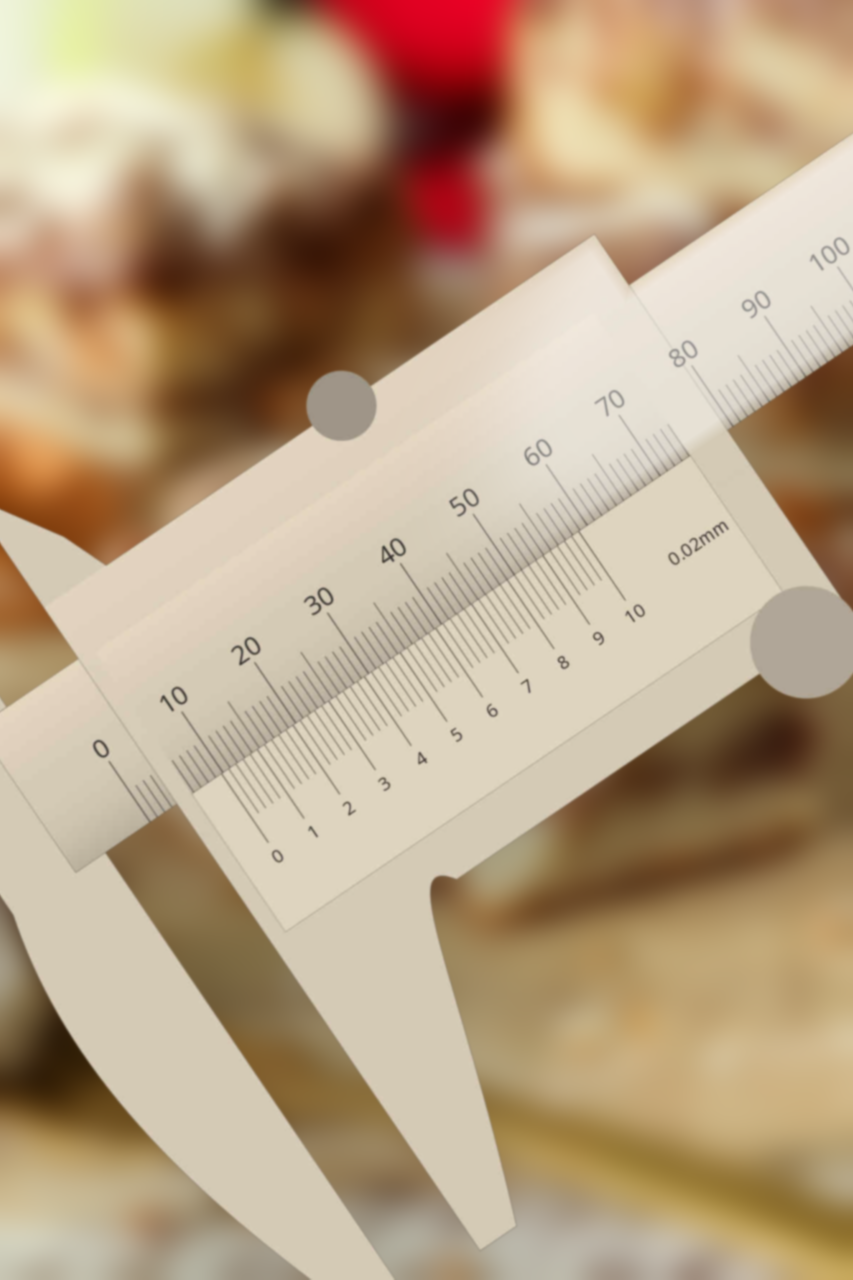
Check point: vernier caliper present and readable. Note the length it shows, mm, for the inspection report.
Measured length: 9.8 mm
